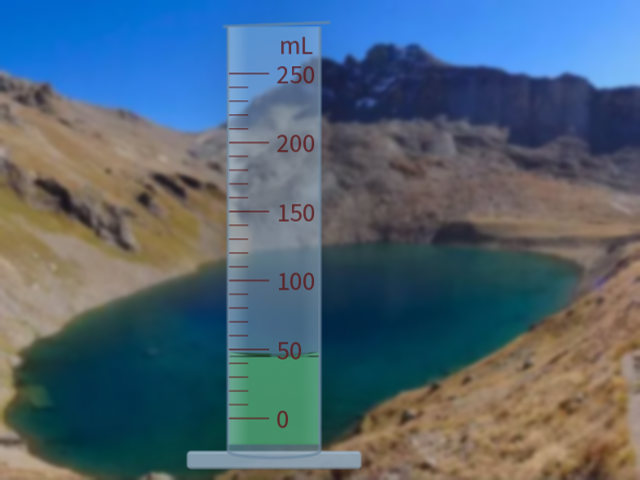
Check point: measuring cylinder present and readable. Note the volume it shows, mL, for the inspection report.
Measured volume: 45 mL
